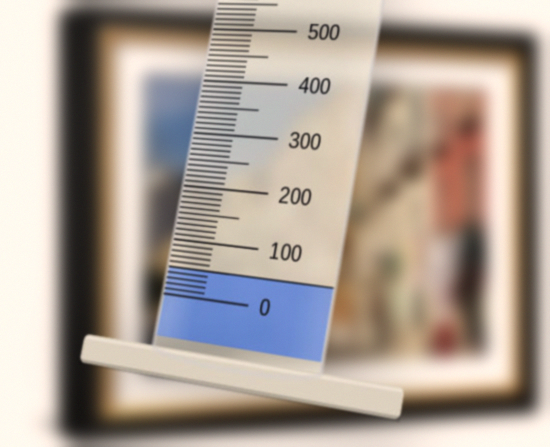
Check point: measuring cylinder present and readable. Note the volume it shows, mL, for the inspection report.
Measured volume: 50 mL
